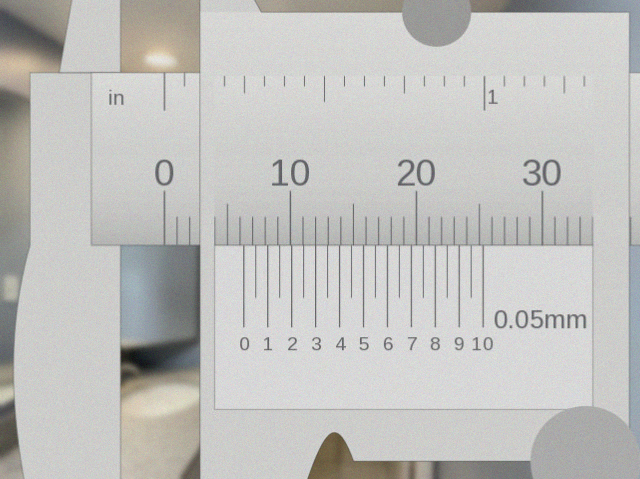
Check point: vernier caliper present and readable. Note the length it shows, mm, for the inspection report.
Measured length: 6.3 mm
